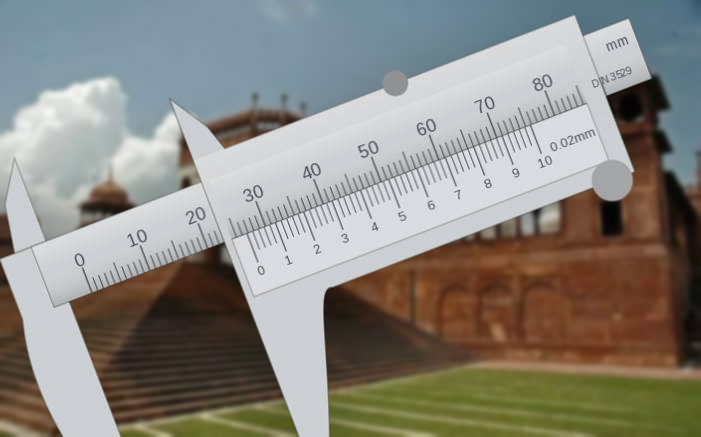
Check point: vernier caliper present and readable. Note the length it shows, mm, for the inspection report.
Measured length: 26.8 mm
